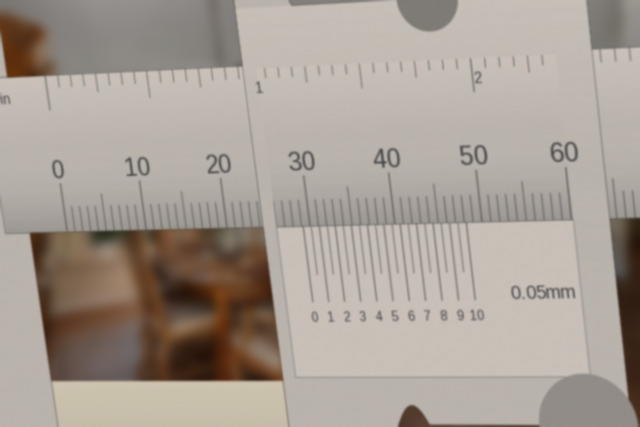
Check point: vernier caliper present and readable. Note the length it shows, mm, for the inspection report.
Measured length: 29.2 mm
